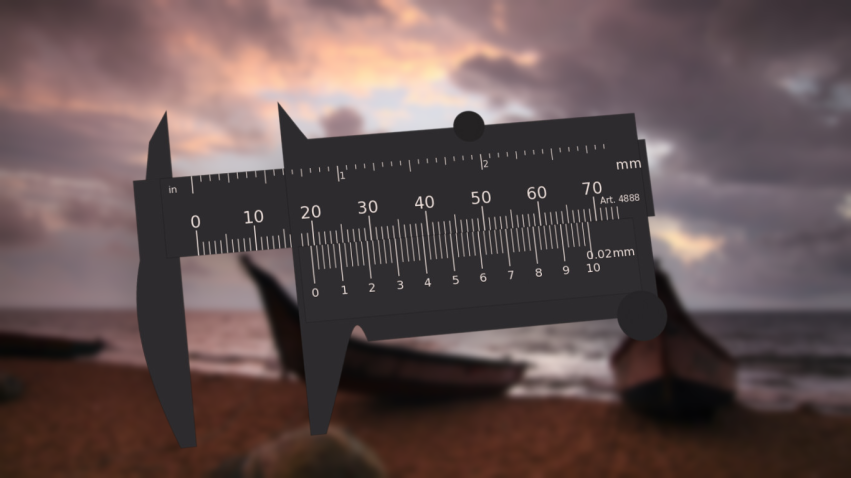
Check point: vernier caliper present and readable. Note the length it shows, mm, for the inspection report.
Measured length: 19.4 mm
